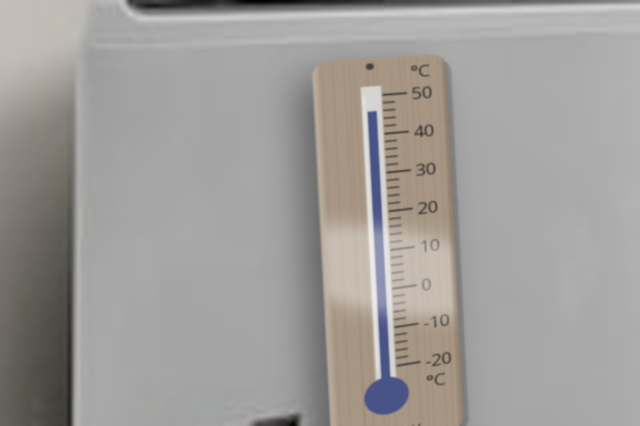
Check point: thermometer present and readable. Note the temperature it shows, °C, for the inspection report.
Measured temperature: 46 °C
